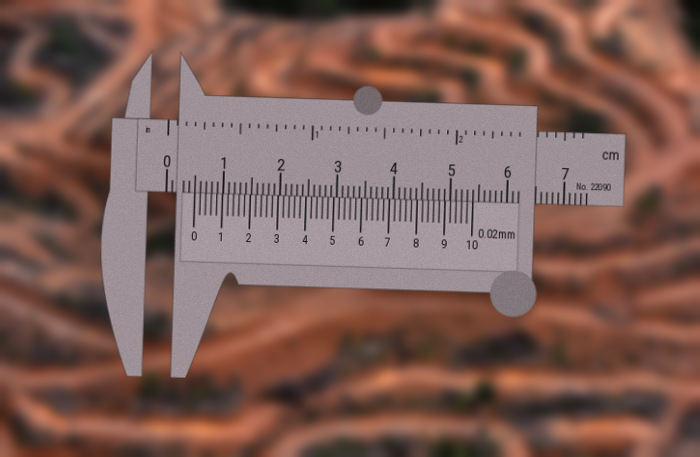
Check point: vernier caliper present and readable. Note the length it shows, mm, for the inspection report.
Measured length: 5.0 mm
